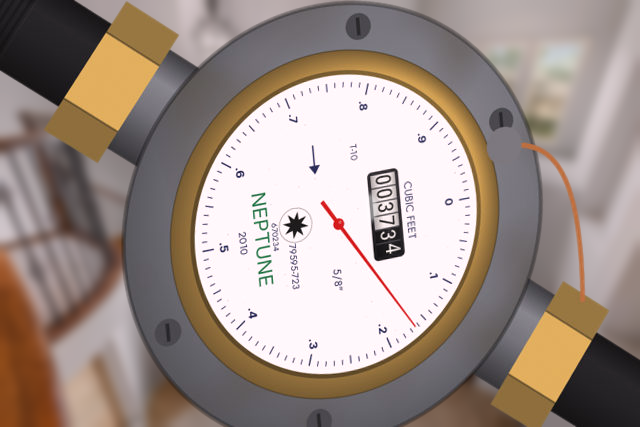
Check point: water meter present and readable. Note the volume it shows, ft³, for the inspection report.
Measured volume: 3734.16 ft³
